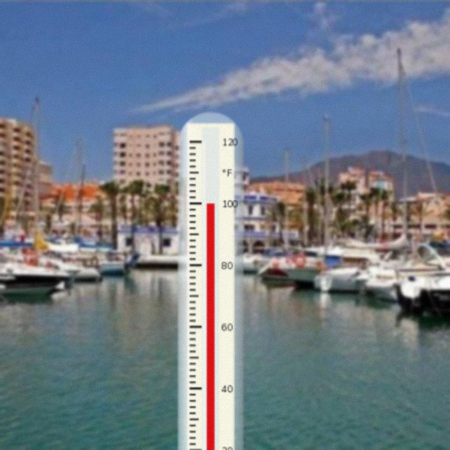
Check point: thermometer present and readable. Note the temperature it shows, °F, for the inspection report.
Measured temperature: 100 °F
